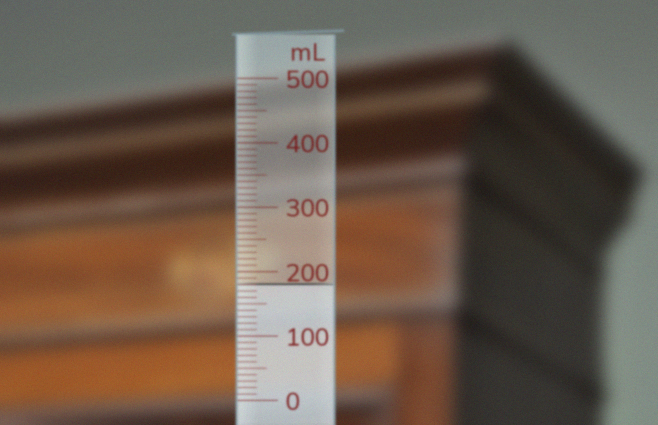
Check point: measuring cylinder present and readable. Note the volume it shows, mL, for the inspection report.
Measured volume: 180 mL
